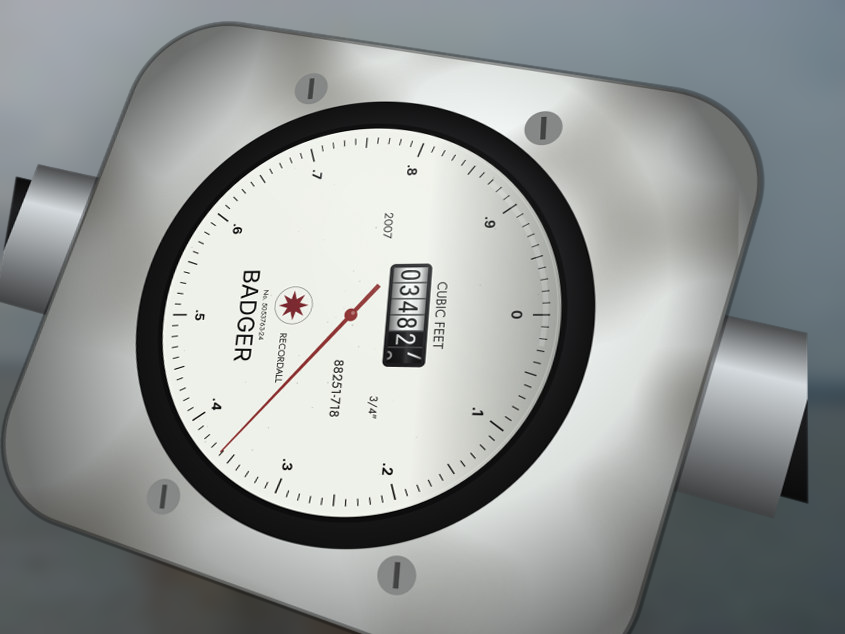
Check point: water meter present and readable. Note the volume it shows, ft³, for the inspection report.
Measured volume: 34827.36 ft³
